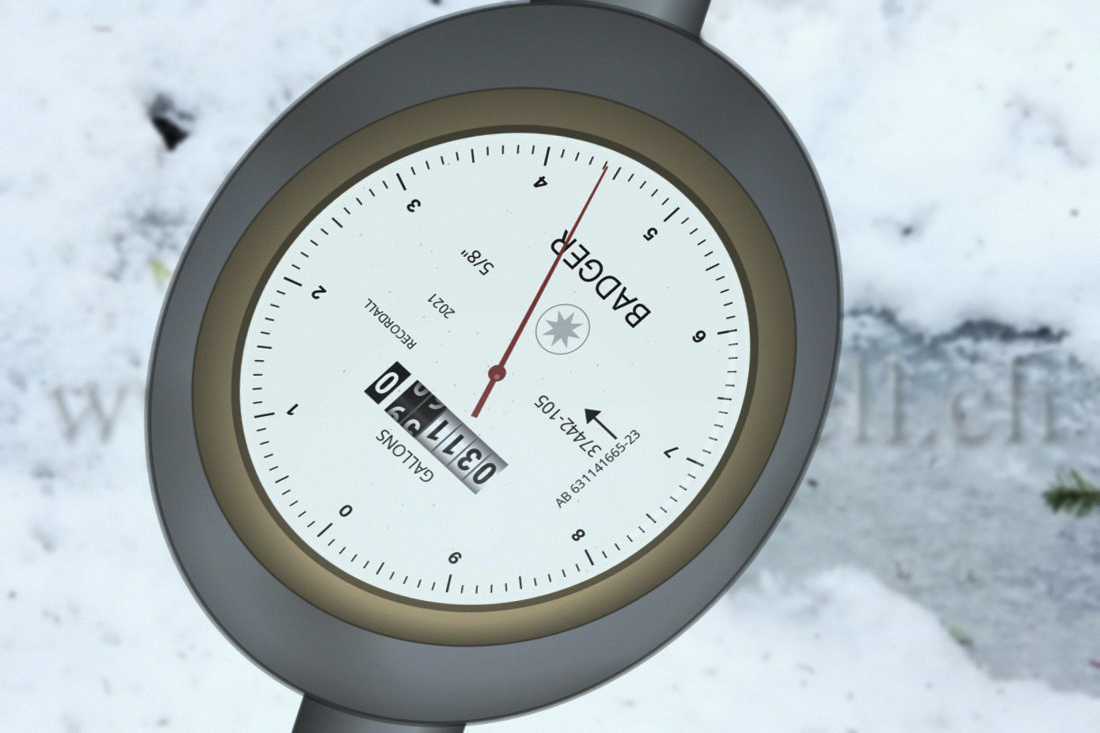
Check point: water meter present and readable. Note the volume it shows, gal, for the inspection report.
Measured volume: 311594.4 gal
